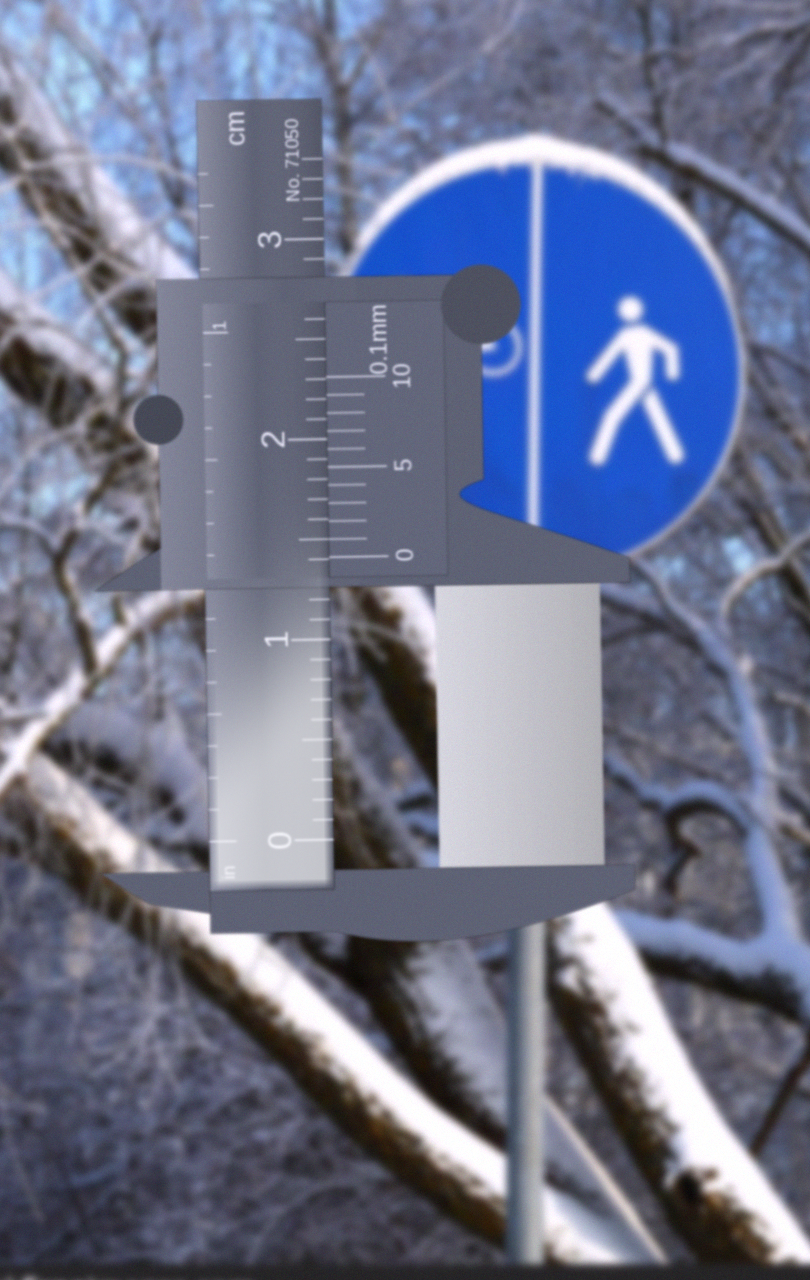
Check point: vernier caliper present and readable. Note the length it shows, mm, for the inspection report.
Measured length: 14.1 mm
